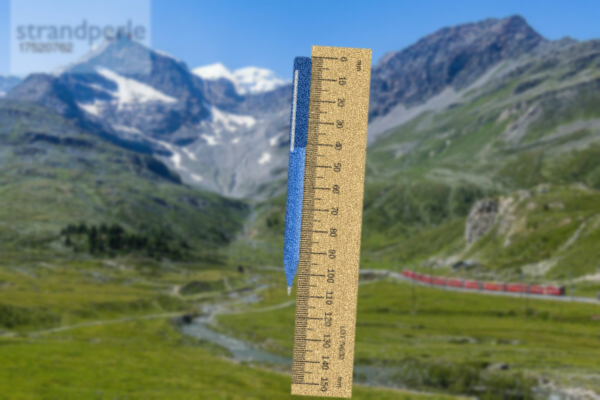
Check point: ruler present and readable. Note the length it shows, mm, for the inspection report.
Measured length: 110 mm
